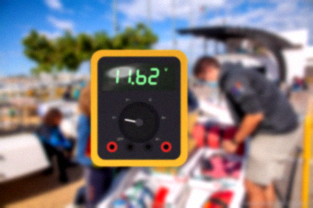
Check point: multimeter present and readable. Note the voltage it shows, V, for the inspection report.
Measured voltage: 11.62 V
